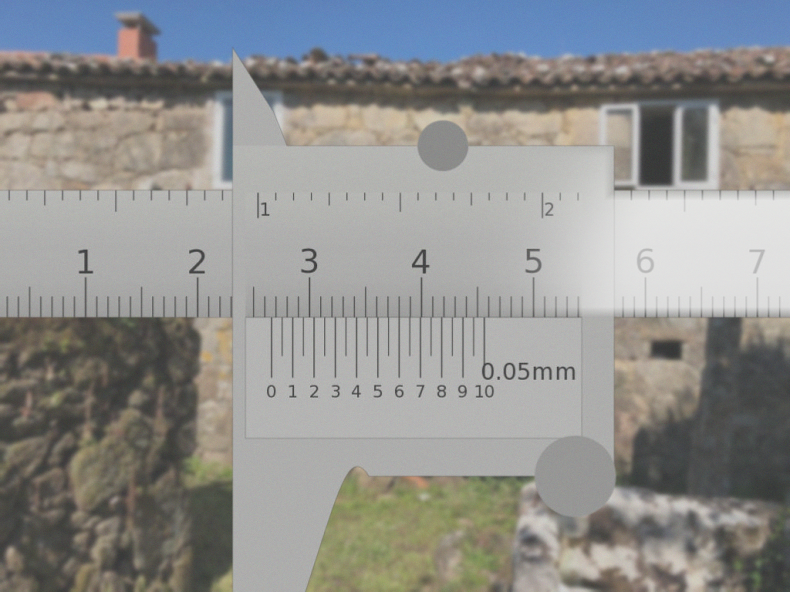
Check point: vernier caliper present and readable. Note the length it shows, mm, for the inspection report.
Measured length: 26.6 mm
